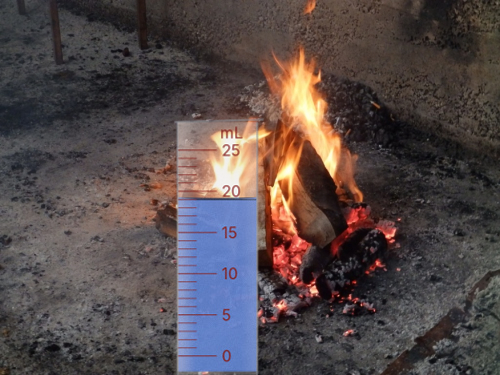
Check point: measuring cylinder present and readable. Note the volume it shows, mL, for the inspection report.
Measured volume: 19 mL
